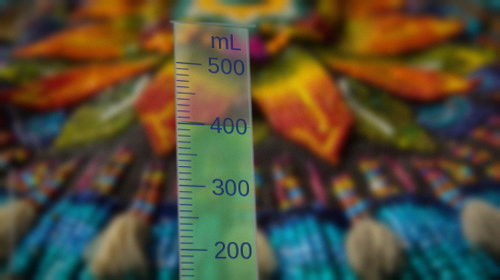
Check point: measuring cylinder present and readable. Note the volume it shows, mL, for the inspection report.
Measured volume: 400 mL
